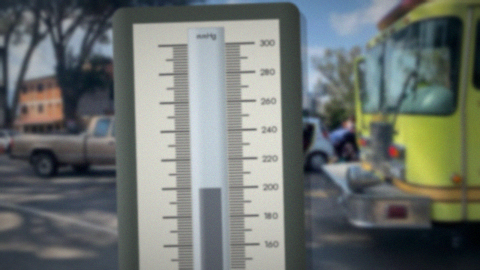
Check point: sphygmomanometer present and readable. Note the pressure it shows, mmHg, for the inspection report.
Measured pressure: 200 mmHg
